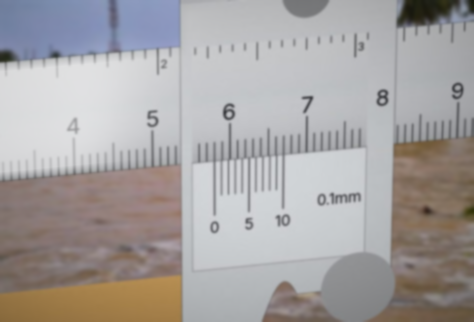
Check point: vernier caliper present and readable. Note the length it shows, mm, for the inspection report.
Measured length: 58.0 mm
